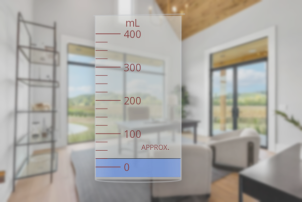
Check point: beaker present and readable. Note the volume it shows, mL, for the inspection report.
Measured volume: 25 mL
